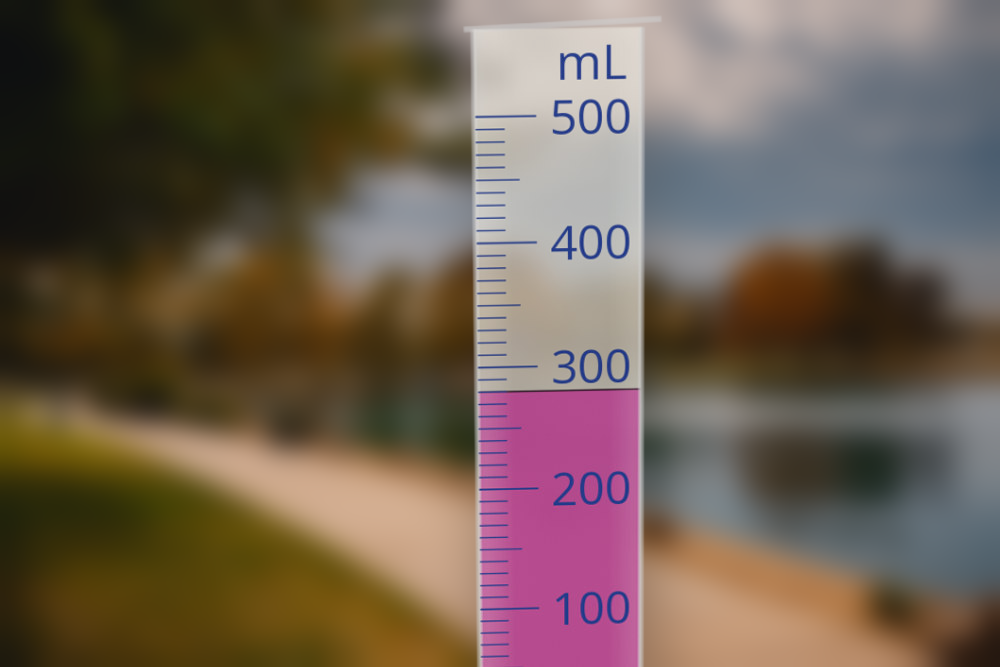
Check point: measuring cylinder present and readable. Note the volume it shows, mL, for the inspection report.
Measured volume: 280 mL
